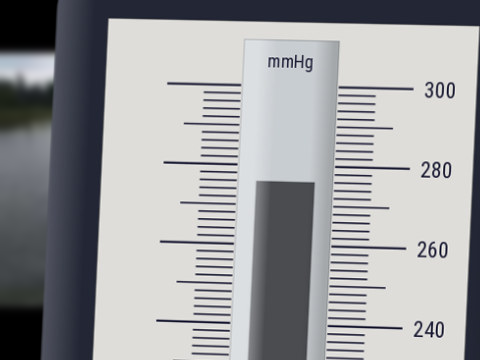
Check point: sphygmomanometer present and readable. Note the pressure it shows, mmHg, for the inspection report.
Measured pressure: 276 mmHg
